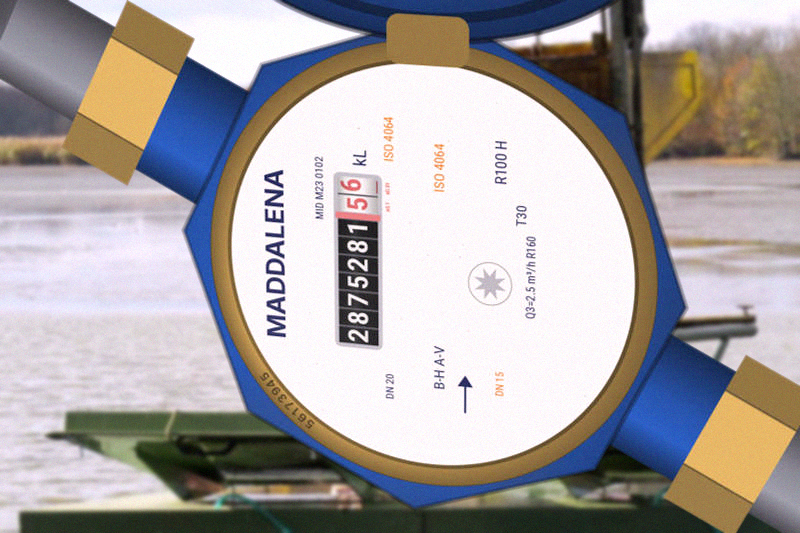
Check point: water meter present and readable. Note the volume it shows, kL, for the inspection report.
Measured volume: 2875281.56 kL
